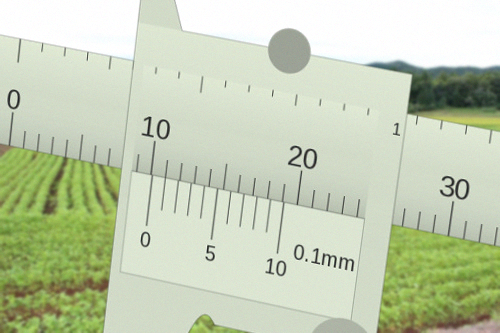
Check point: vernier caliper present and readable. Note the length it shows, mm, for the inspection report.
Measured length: 10.1 mm
